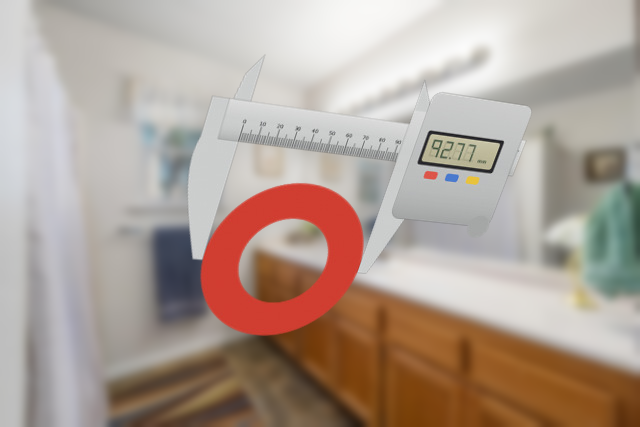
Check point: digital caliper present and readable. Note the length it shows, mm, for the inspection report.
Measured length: 92.77 mm
